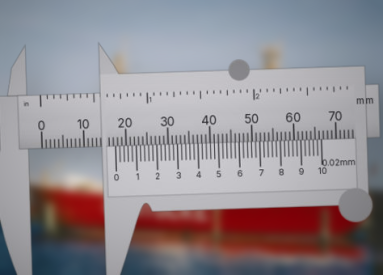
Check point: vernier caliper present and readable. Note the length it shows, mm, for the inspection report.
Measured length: 17.5 mm
